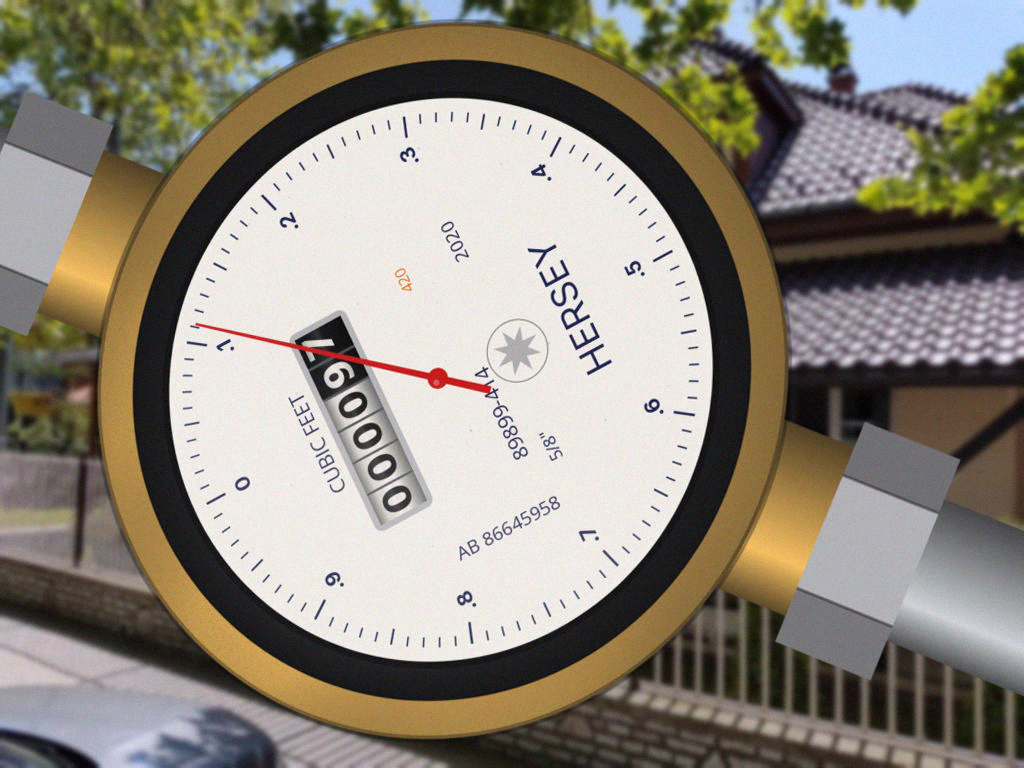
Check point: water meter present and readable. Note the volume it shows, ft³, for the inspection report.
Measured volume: 97.11 ft³
